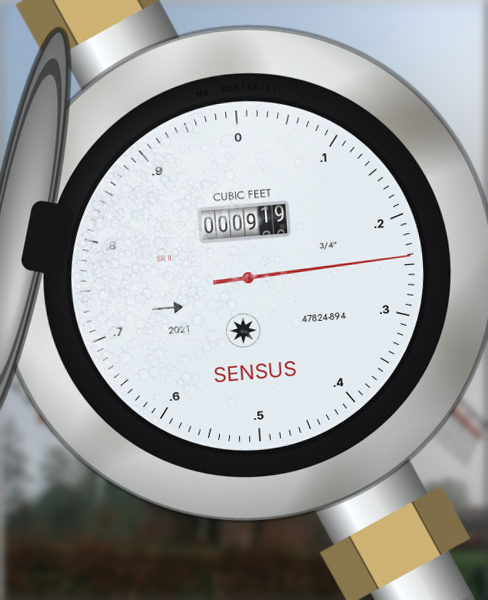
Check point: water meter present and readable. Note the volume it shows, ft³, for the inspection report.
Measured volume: 919.24 ft³
